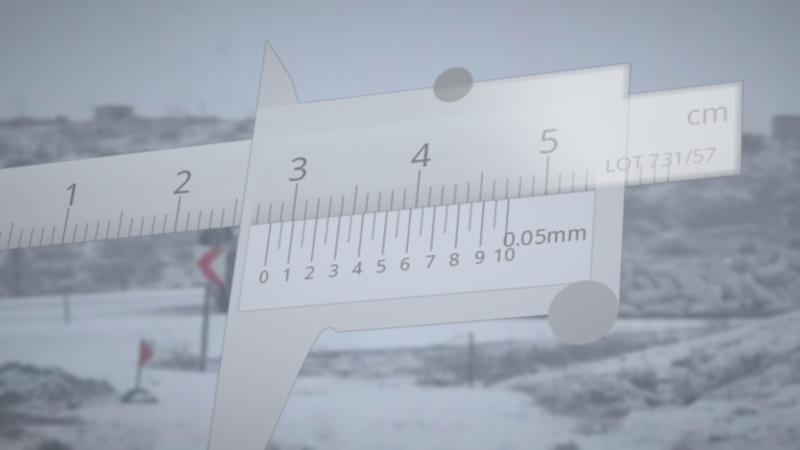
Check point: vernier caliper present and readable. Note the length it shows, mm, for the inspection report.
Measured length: 28.2 mm
